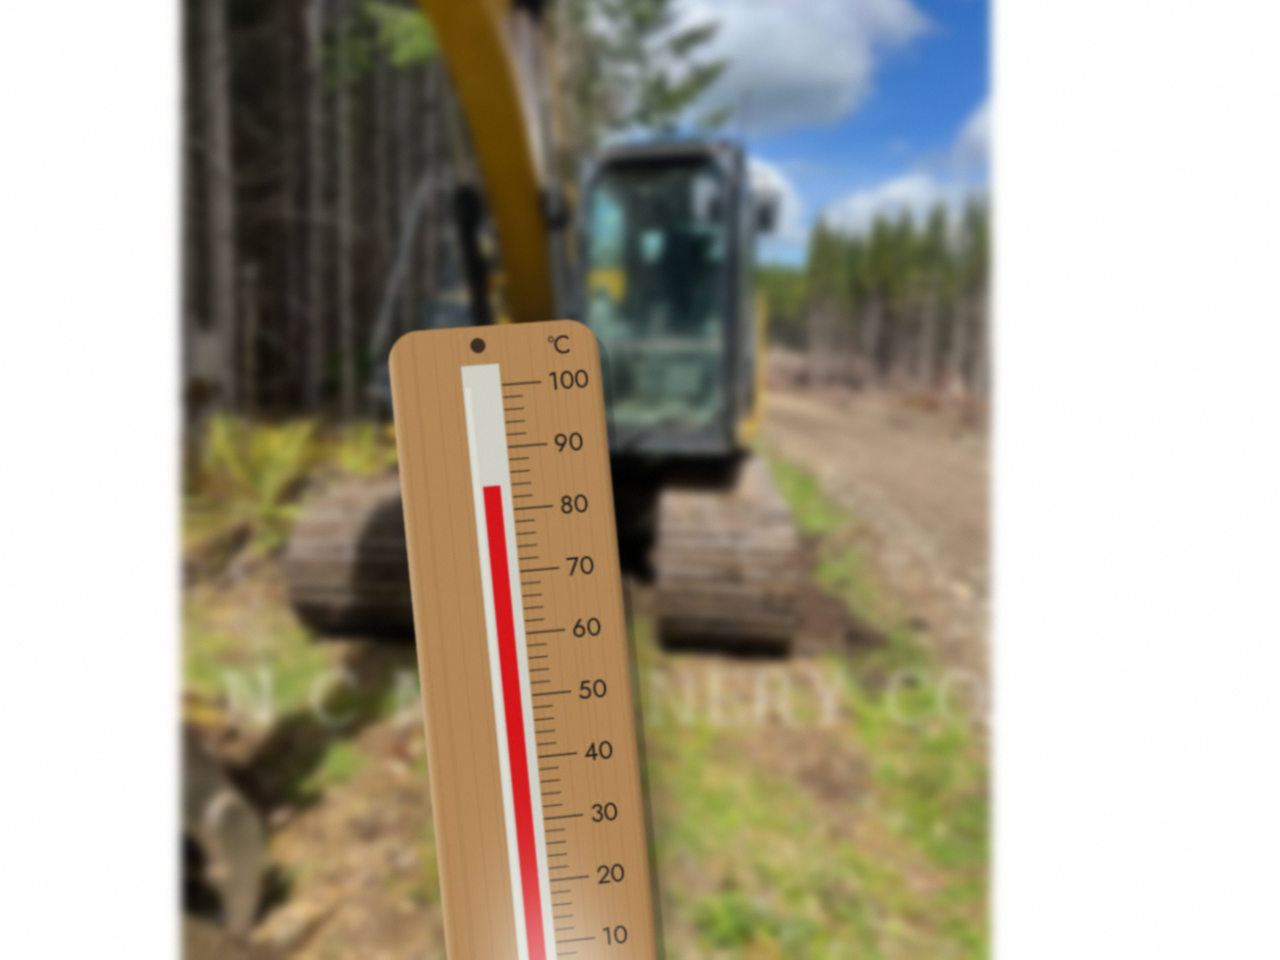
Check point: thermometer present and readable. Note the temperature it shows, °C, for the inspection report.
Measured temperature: 84 °C
